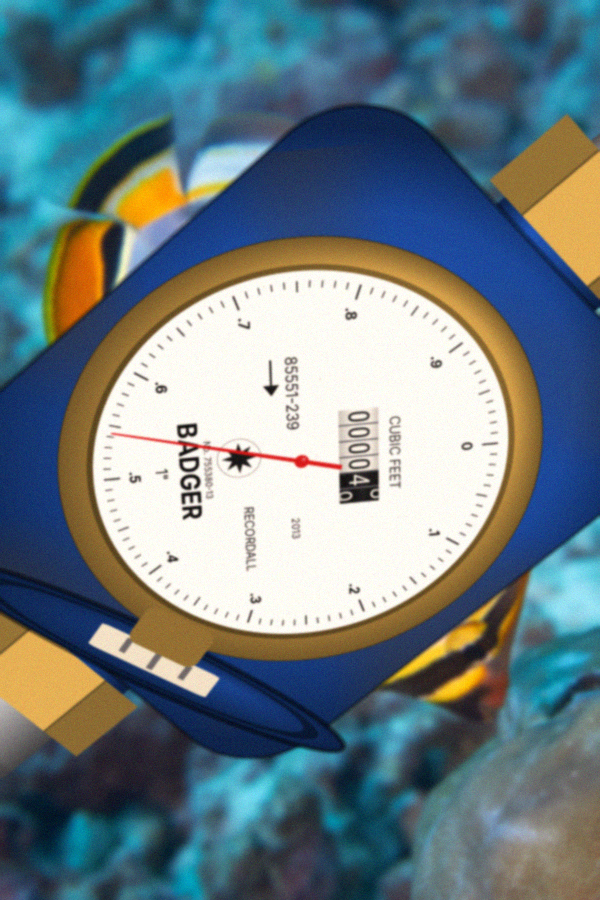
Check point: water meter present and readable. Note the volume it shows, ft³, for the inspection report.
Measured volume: 48.54 ft³
